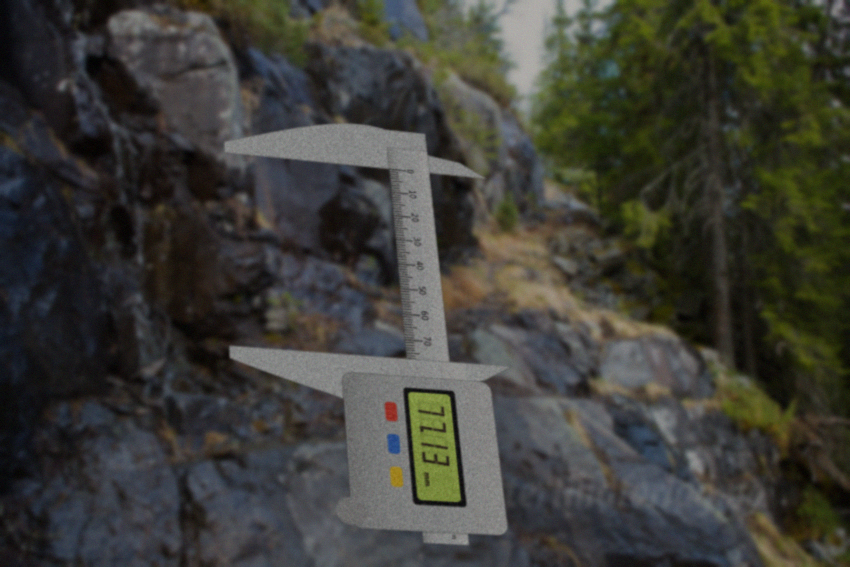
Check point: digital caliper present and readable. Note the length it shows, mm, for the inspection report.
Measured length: 77.13 mm
